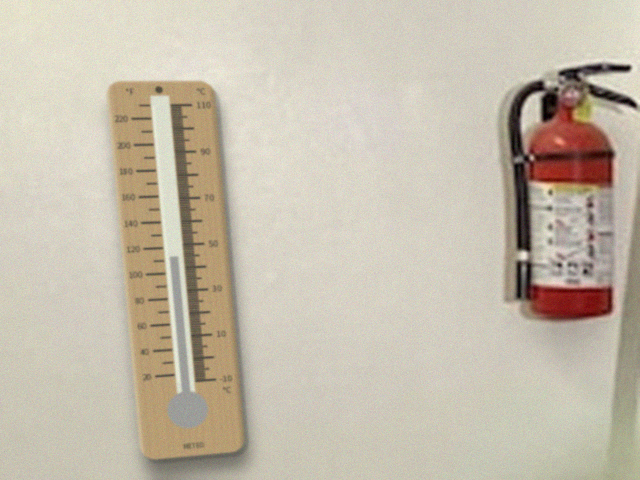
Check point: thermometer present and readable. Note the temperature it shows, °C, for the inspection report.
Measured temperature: 45 °C
